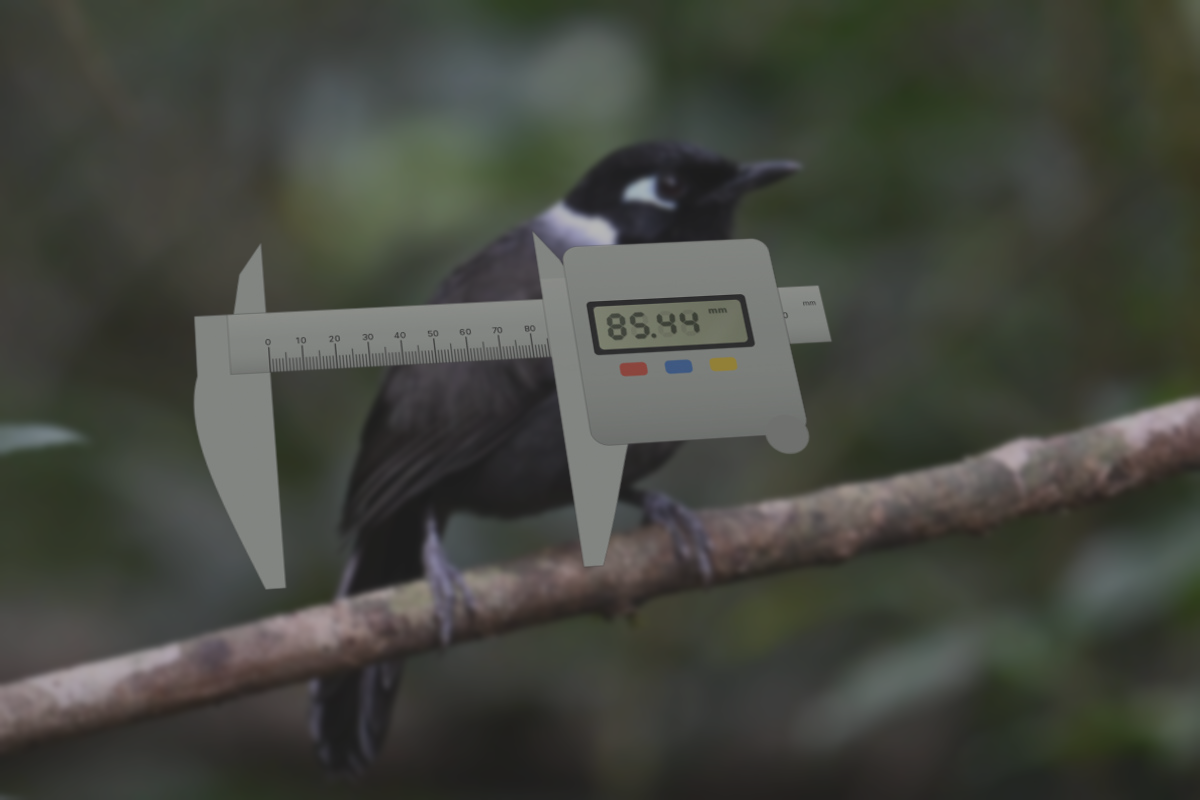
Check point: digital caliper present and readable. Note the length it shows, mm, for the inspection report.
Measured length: 85.44 mm
